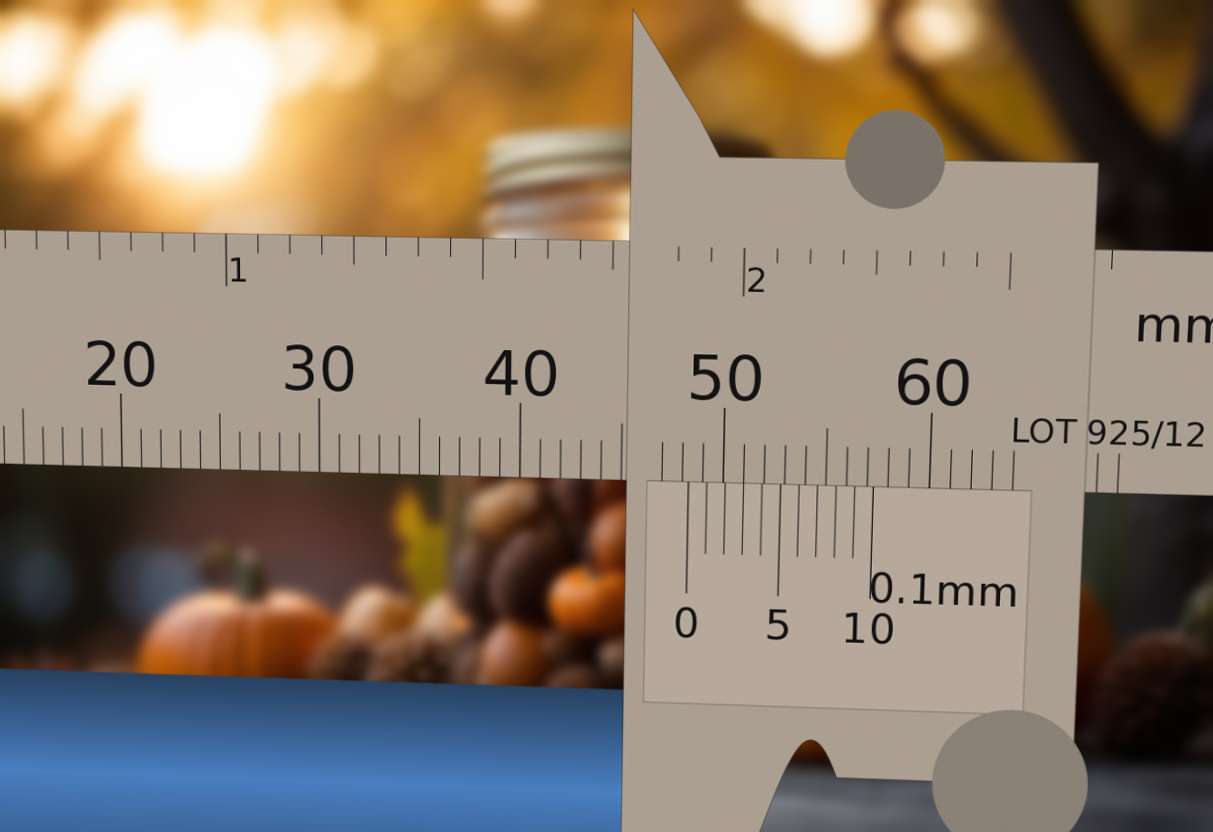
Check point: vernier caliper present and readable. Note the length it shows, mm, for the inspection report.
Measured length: 48.3 mm
